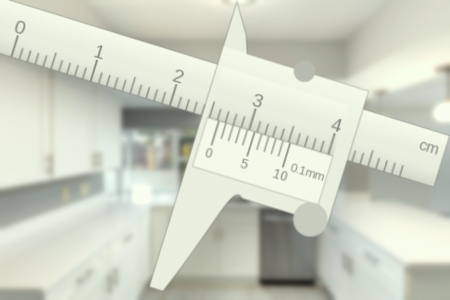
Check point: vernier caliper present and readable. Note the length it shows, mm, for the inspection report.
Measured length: 26.2 mm
